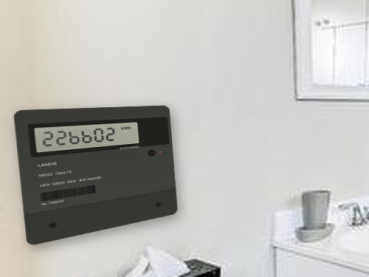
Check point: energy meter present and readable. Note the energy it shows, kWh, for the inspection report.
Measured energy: 226602 kWh
